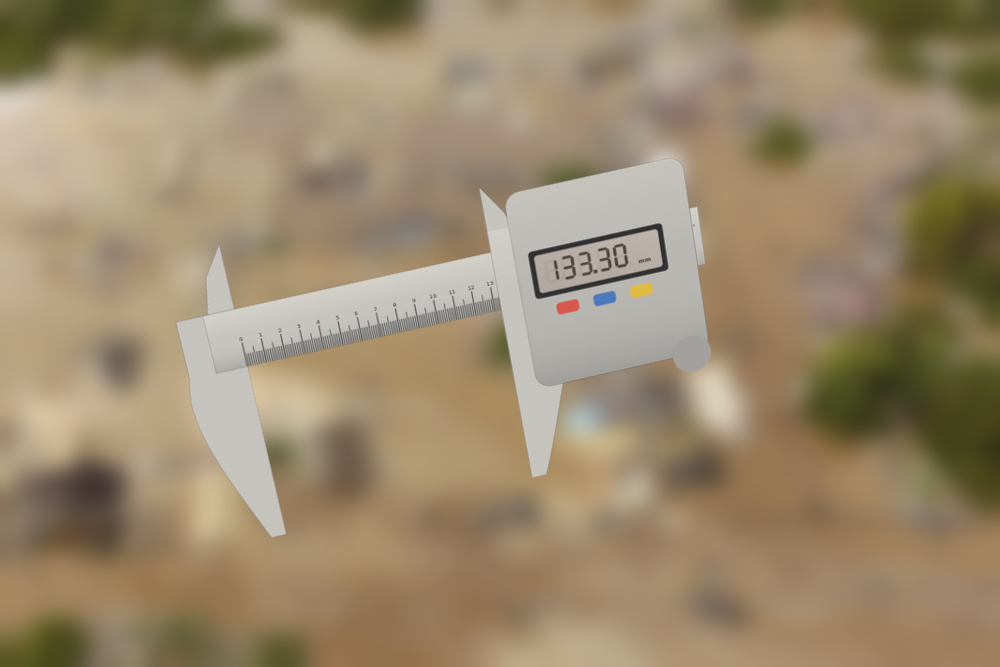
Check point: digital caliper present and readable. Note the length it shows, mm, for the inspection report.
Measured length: 133.30 mm
